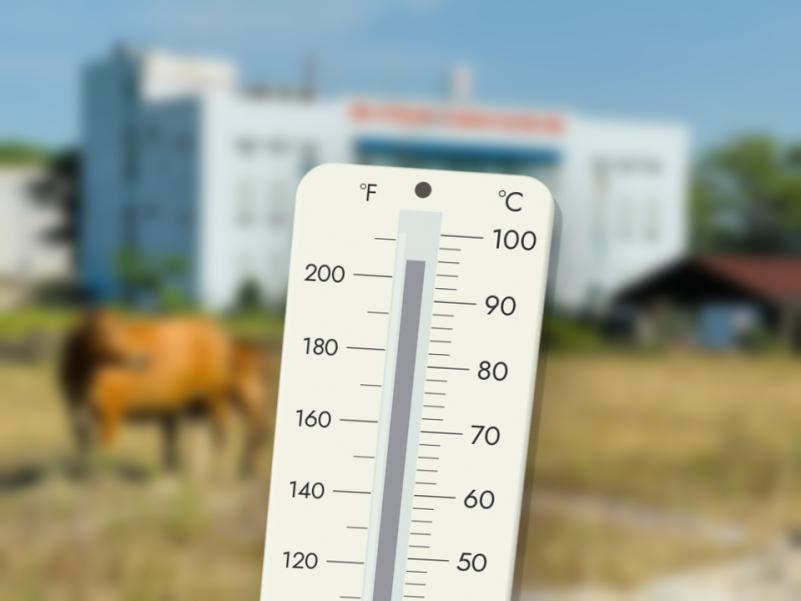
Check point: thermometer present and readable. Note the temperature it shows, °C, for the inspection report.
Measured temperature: 96 °C
